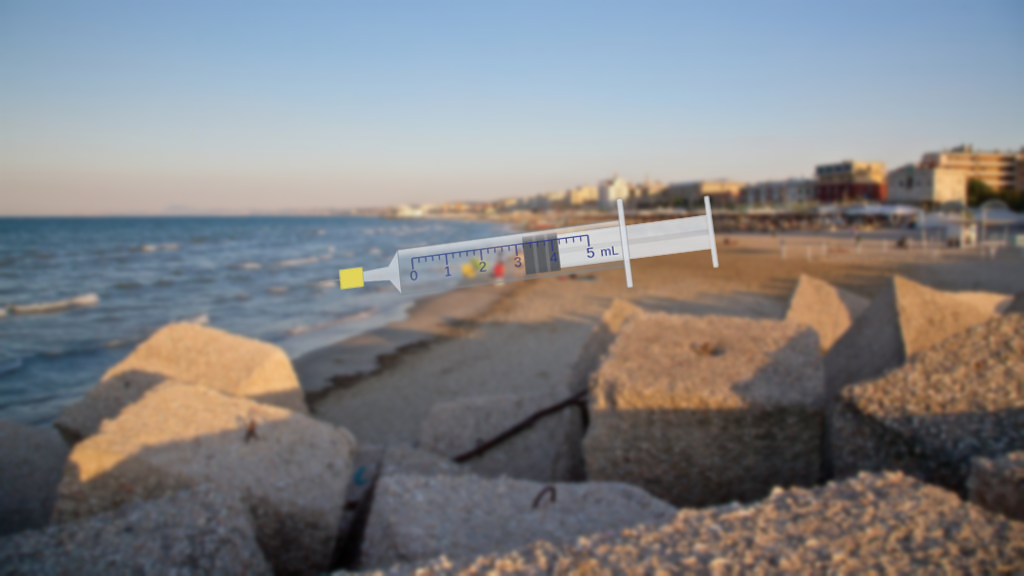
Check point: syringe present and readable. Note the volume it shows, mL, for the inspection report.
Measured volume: 3.2 mL
